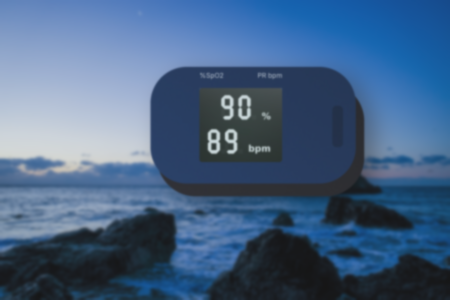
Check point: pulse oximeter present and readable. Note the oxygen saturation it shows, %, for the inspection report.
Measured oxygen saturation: 90 %
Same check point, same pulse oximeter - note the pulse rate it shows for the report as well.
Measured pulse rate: 89 bpm
